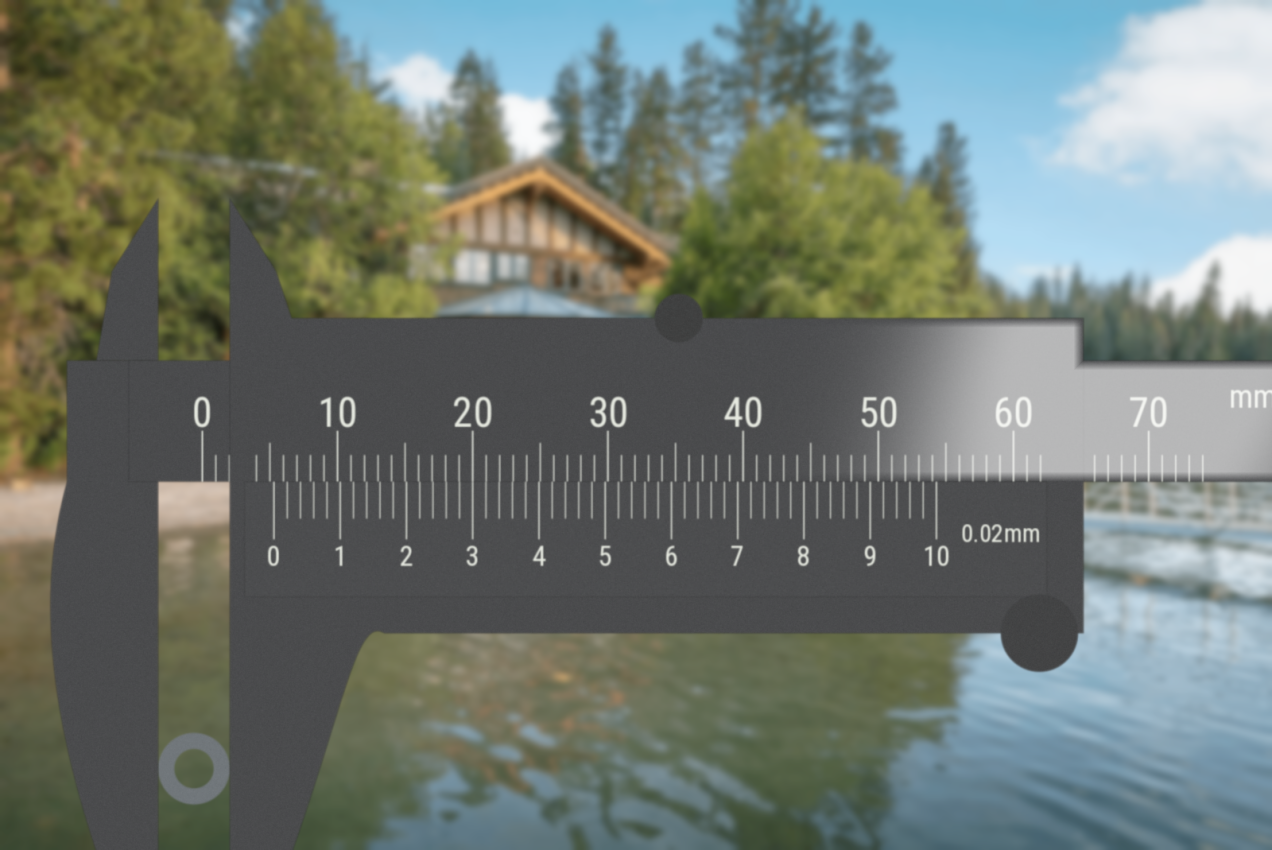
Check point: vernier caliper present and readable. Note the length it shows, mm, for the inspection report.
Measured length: 5.3 mm
